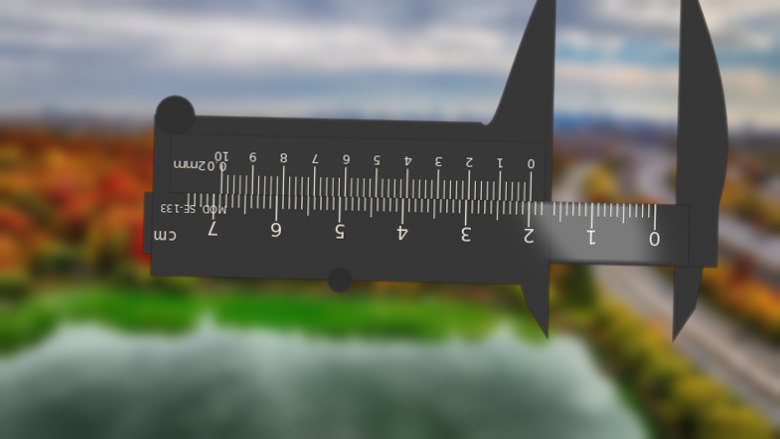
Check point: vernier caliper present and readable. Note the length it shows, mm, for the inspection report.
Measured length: 19.8 mm
